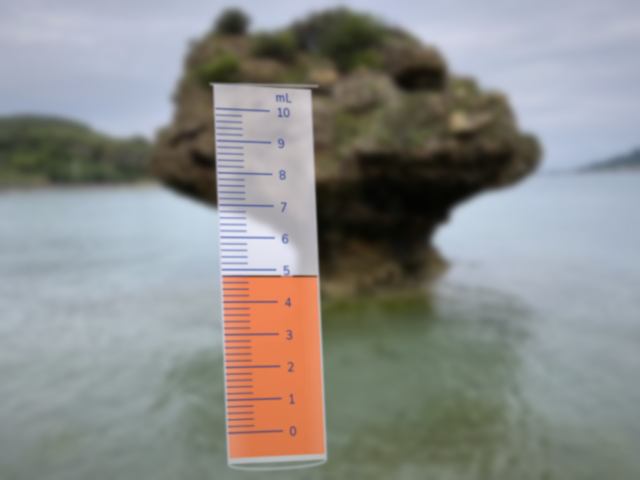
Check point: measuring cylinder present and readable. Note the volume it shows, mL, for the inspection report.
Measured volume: 4.8 mL
